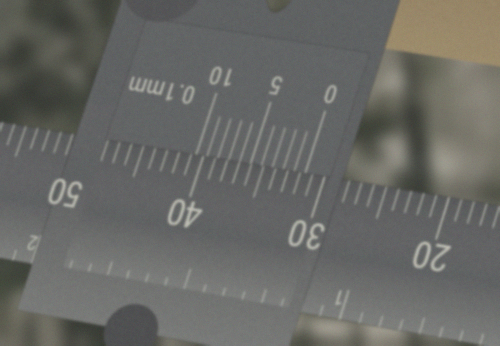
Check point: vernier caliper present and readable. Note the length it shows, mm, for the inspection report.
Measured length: 31.6 mm
